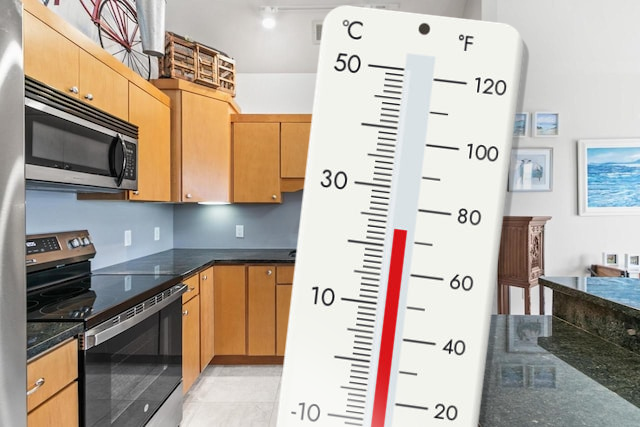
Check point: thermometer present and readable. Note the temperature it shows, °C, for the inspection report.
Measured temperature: 23 °C
